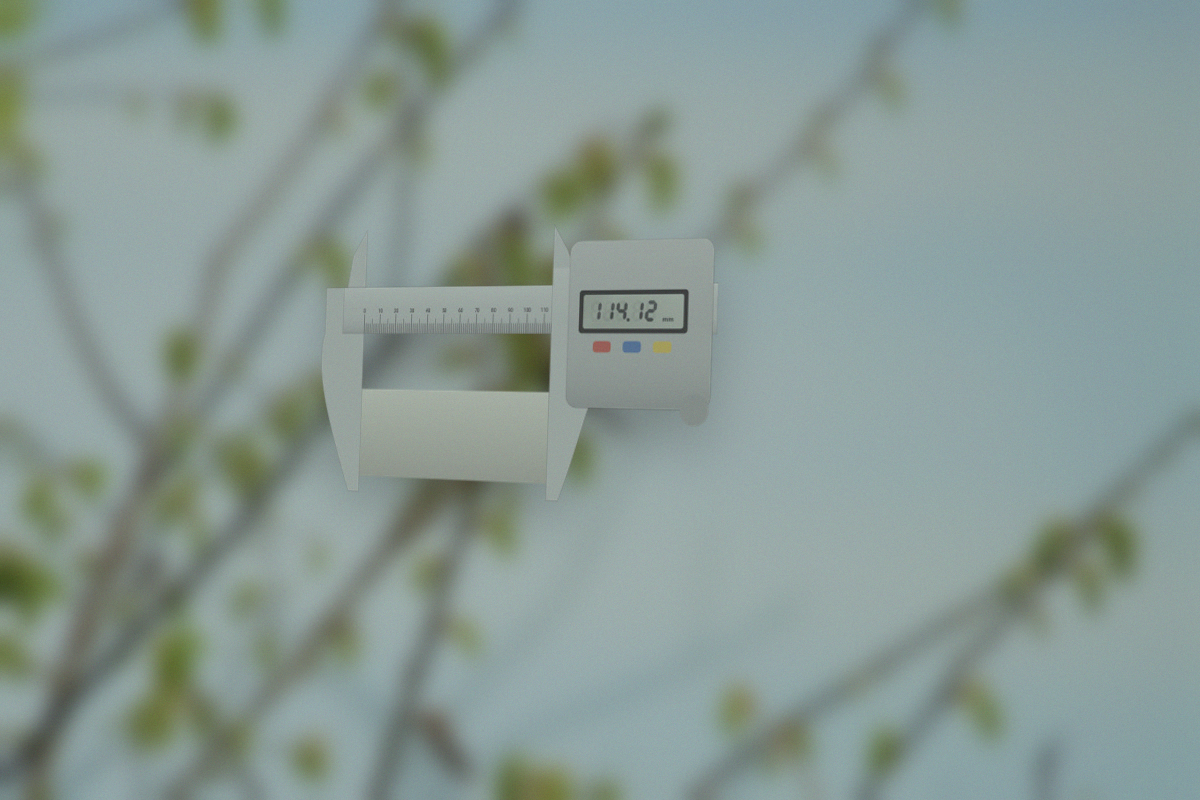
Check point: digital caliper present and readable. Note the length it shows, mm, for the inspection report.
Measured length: 114.12 mm
